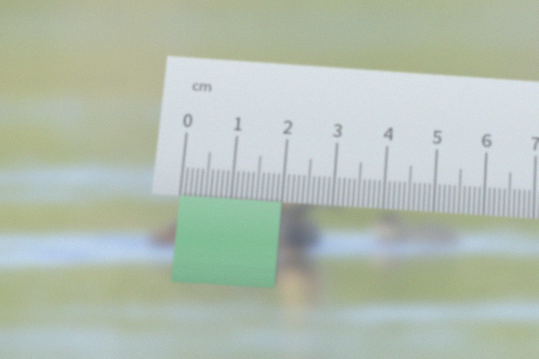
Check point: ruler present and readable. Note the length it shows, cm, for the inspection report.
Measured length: 2 cm
